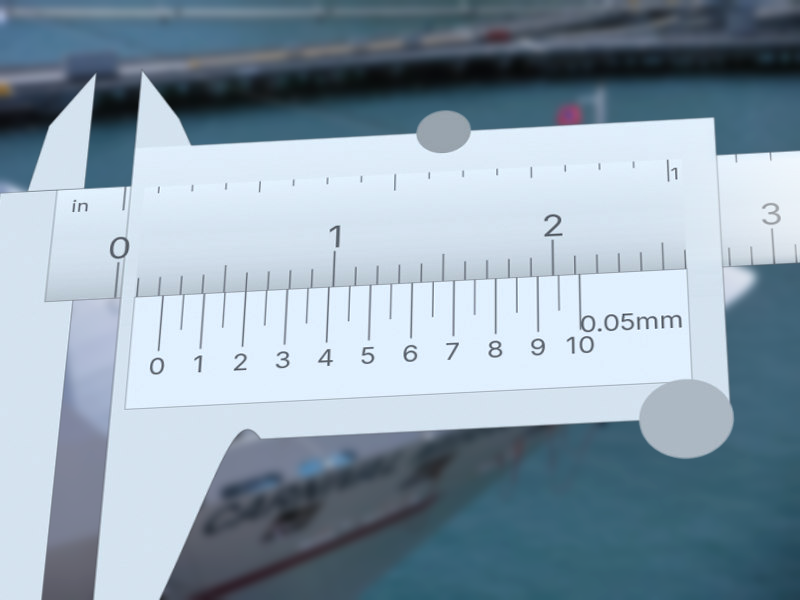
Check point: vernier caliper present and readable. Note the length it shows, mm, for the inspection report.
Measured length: 2.2 mm
